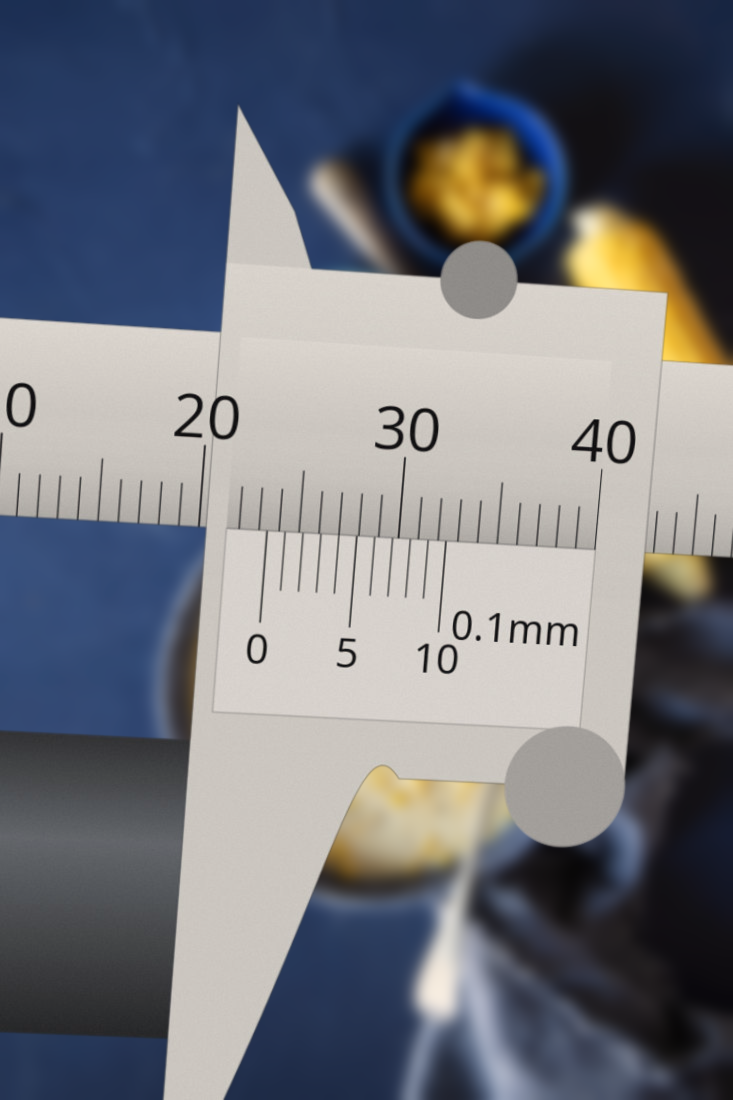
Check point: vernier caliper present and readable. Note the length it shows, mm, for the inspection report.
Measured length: 23.4 mm
